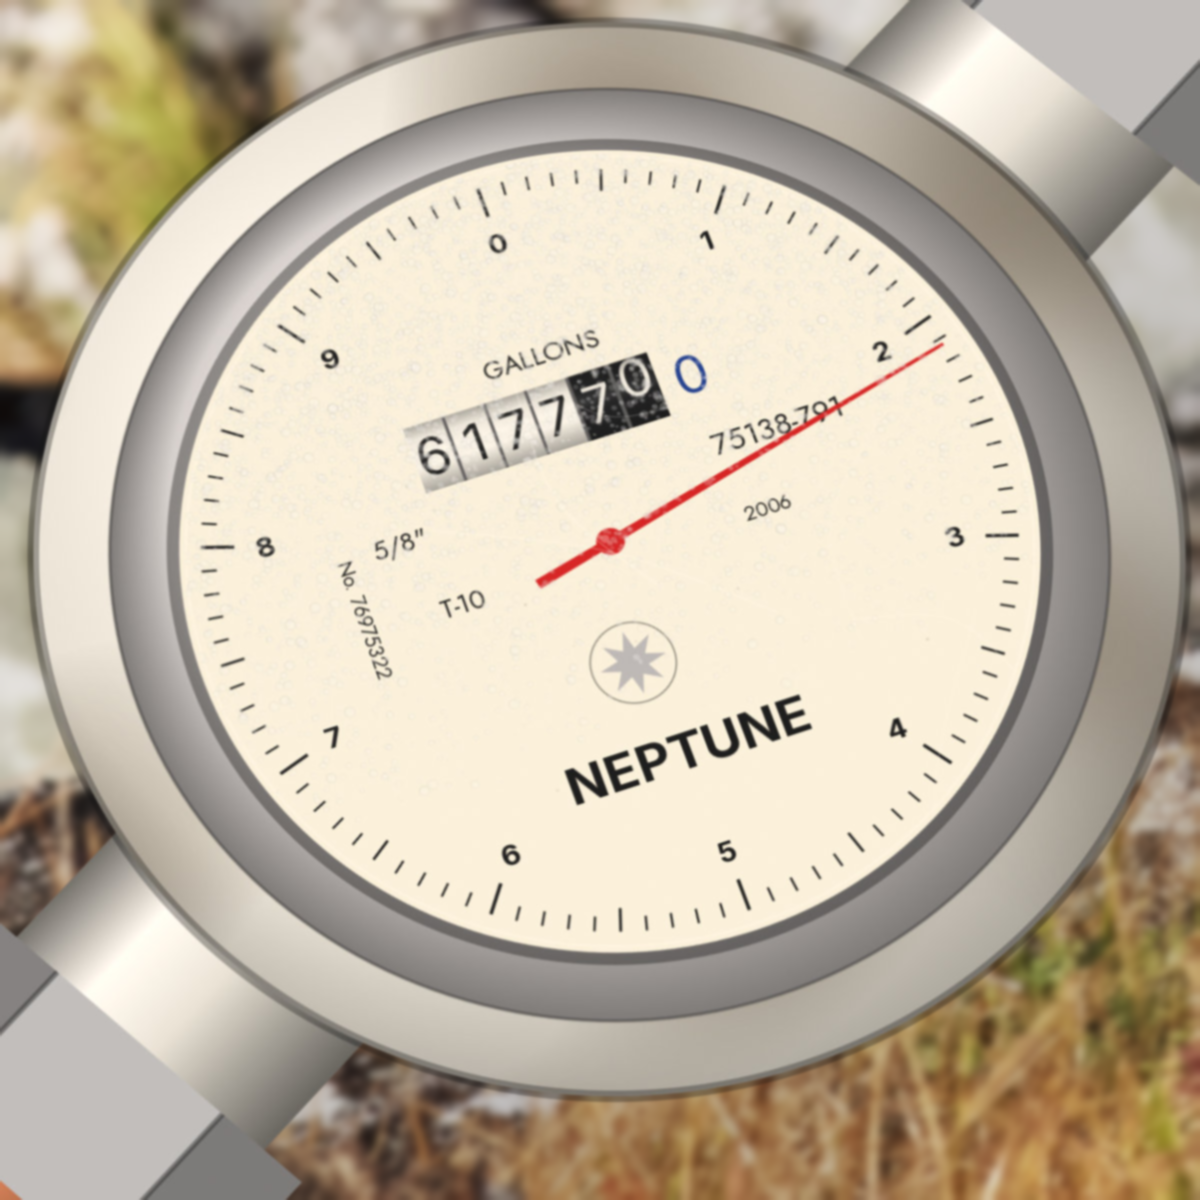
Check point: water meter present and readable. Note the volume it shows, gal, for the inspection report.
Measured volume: 6177702.1 gal
